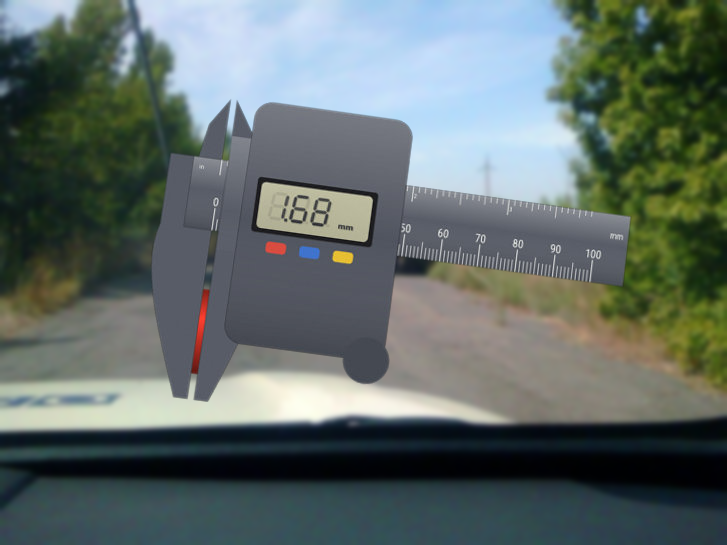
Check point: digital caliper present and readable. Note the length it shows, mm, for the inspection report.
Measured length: 1.68 mm
